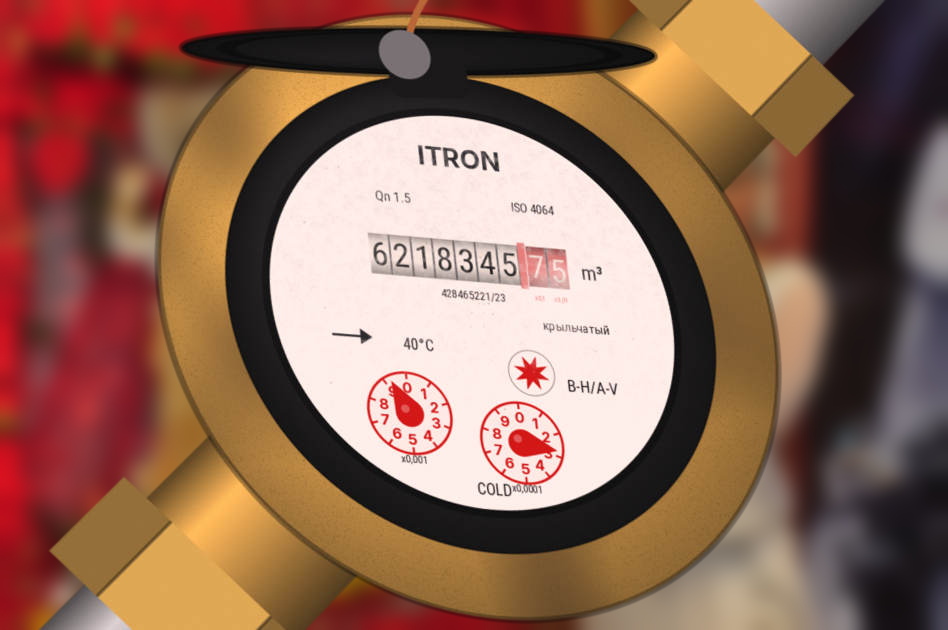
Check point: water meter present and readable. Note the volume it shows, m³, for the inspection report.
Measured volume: 6218345.7492 m³
